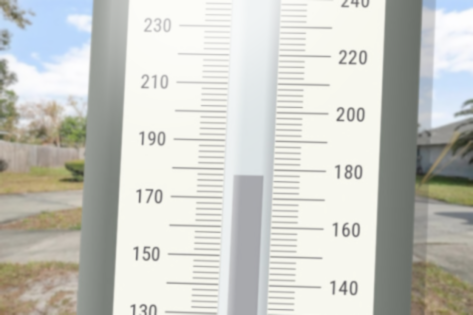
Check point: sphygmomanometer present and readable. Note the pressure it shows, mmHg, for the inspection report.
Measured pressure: 178 mmHg
